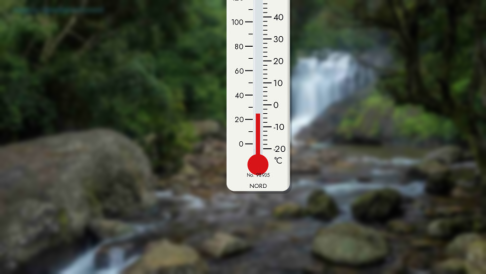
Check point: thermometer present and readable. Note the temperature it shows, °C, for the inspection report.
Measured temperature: -4 °C
